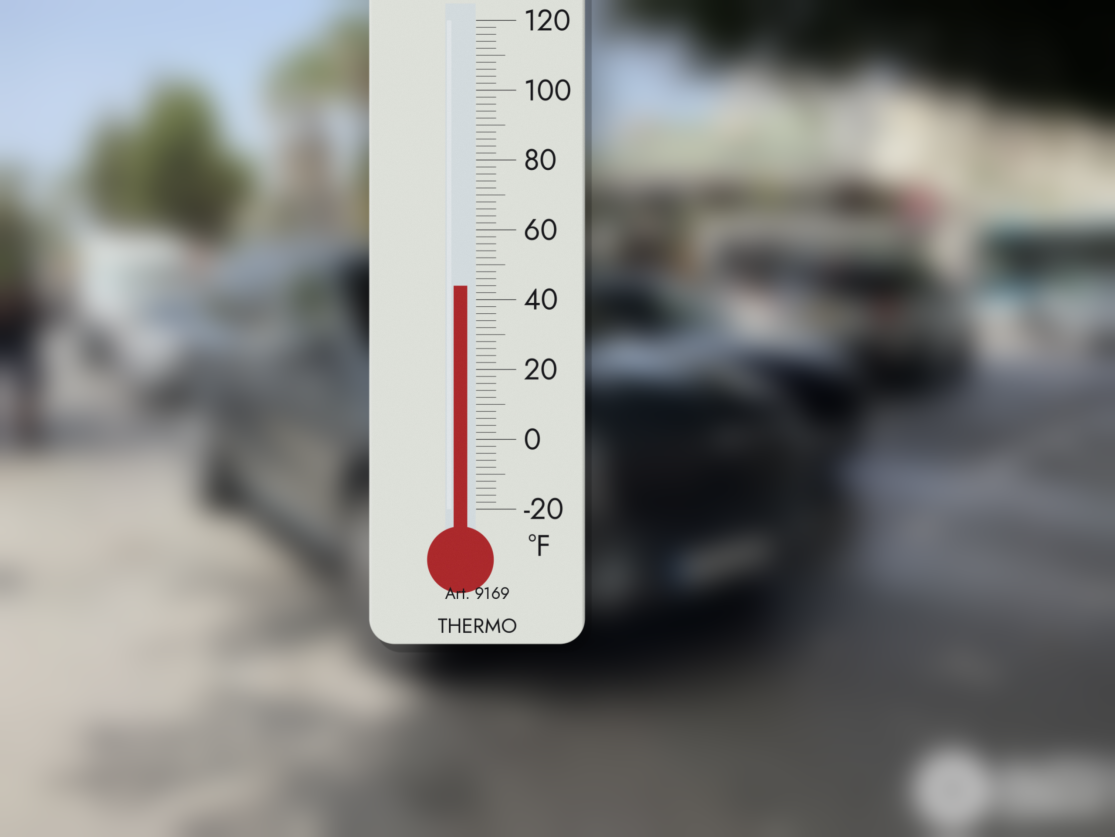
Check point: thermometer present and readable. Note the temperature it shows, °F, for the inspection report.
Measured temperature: 44 °F
